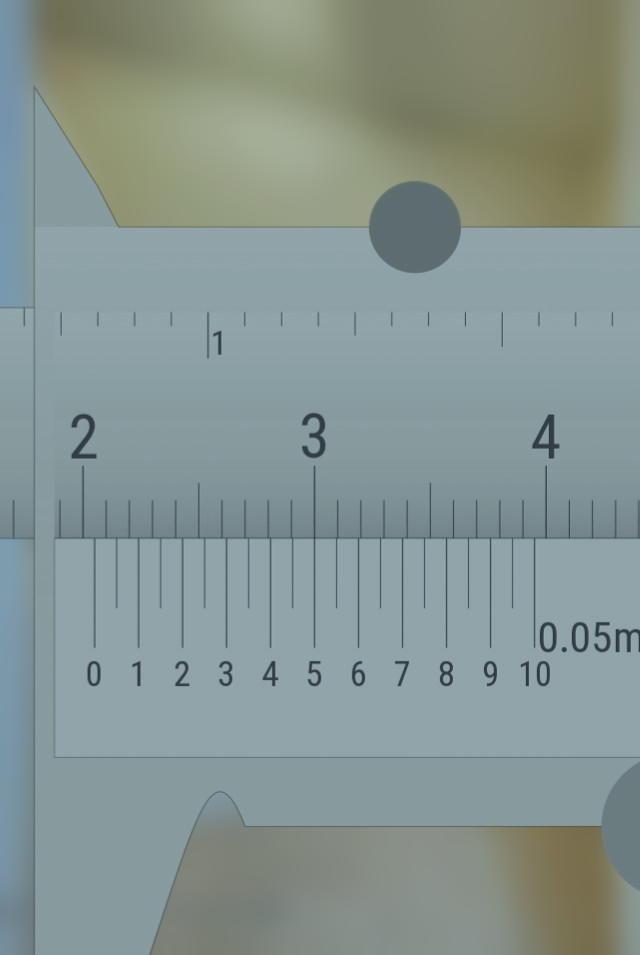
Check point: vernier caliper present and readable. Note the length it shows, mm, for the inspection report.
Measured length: 20.5 mm
